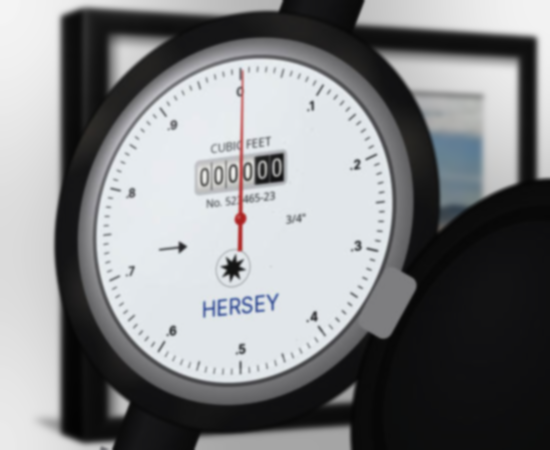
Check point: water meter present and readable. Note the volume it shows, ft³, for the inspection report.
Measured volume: 0.00 ft³
